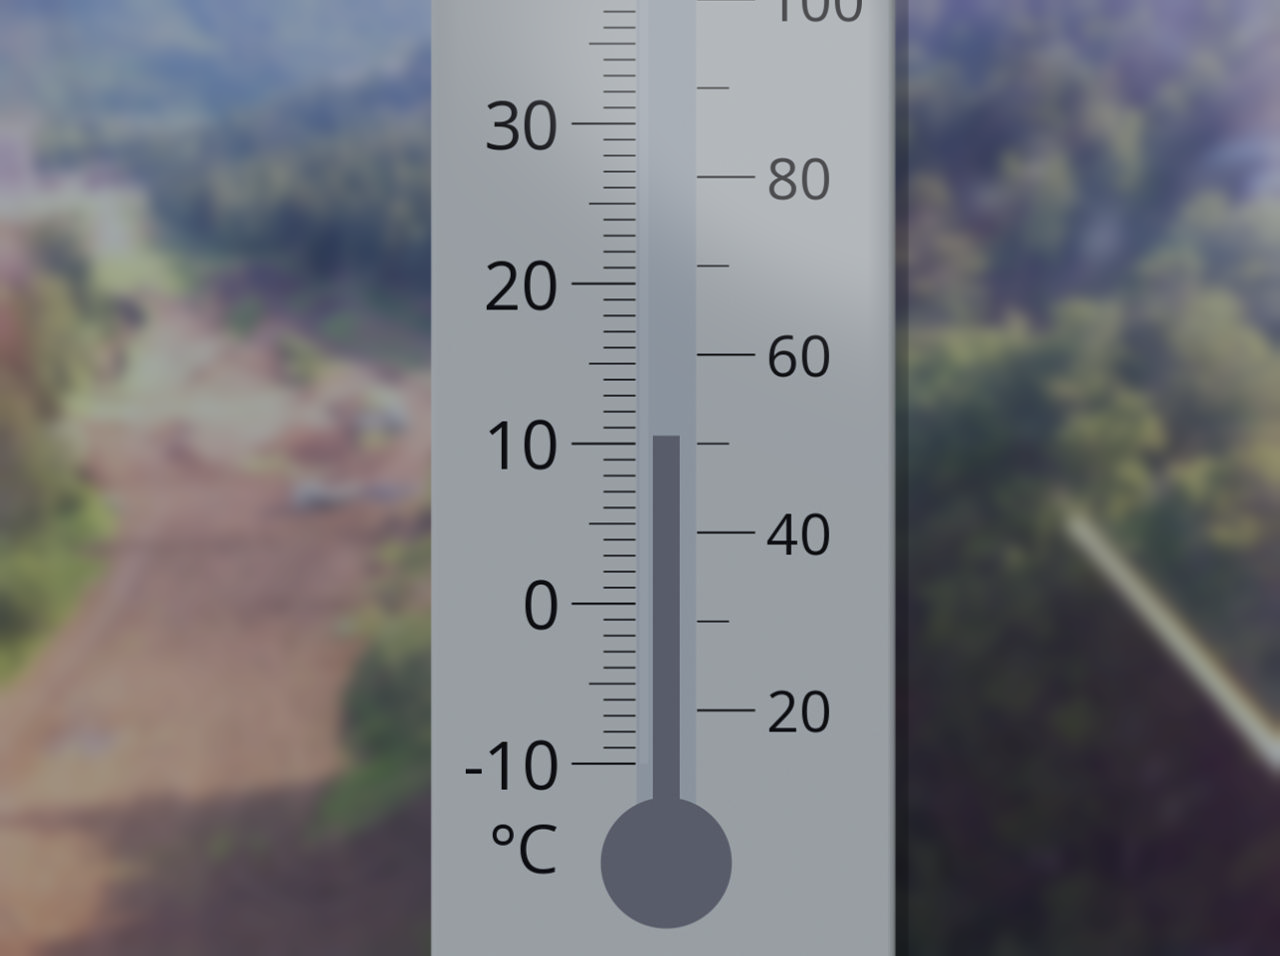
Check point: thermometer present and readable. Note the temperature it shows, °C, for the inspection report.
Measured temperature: 10.5 °C
